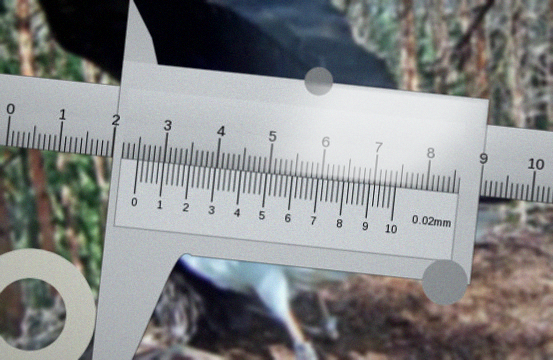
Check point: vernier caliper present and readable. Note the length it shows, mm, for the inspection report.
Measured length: 25.0 mm
